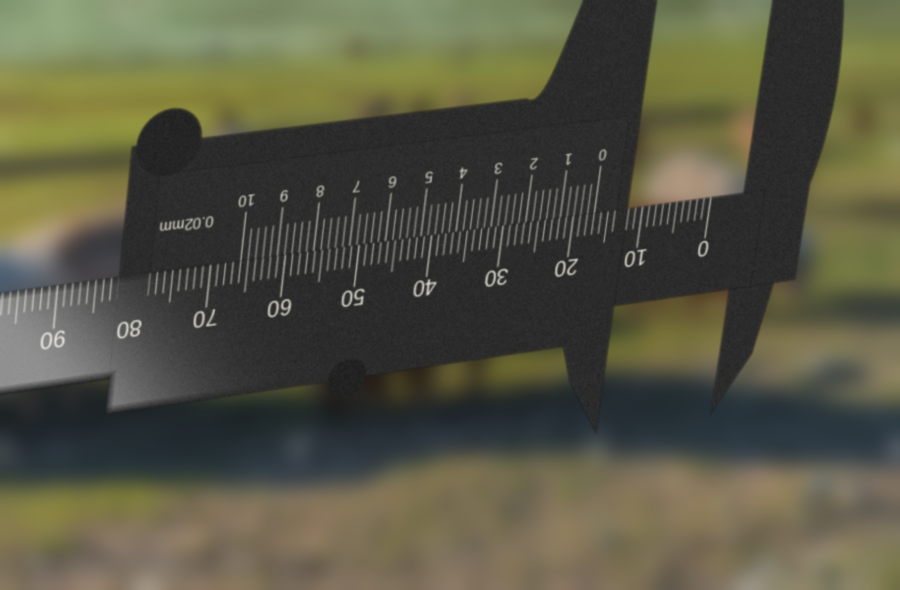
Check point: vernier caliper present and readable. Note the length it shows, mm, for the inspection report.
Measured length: 17.0 mm
